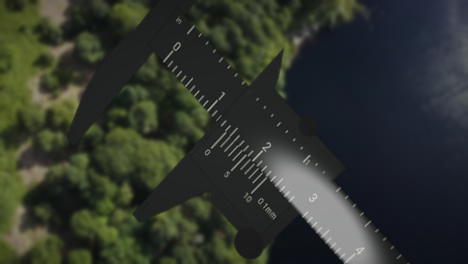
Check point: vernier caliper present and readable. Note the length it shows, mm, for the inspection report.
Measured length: 14.2 mm
